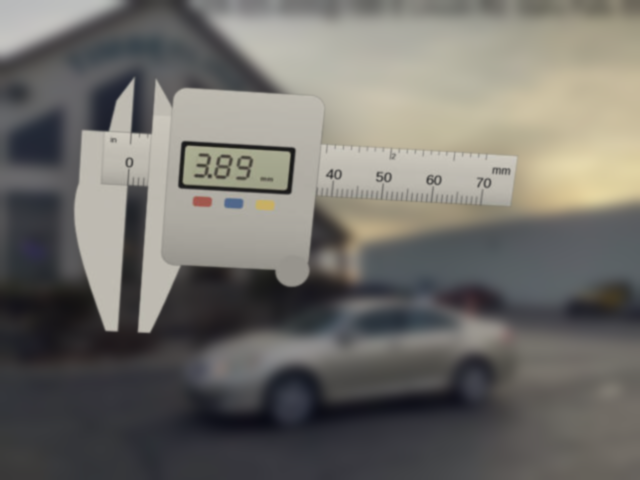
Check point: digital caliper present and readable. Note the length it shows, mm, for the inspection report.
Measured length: 3.89 mm
